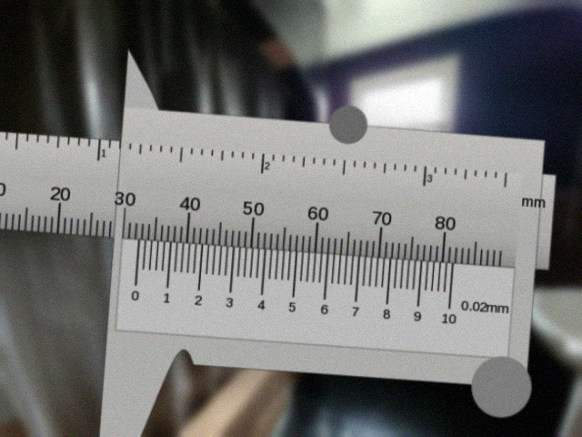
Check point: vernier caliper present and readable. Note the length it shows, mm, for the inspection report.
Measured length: 32.6 mm
